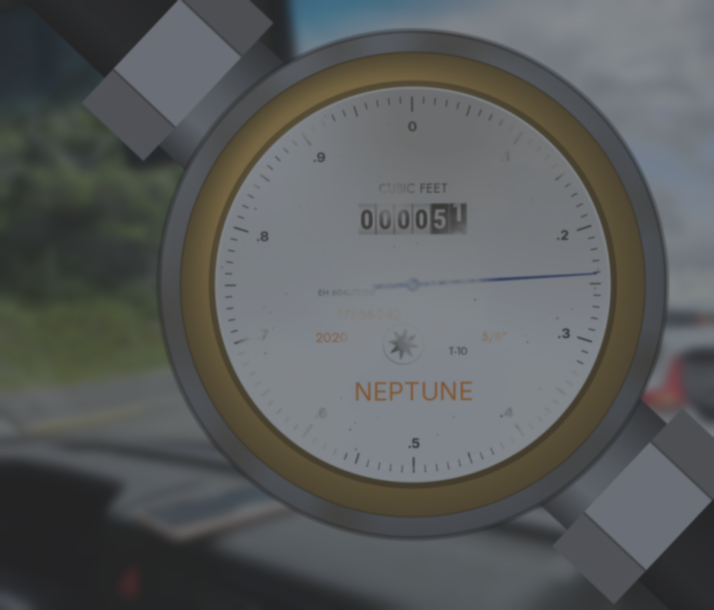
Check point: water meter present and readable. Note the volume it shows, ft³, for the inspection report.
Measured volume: 51.24 ft³
